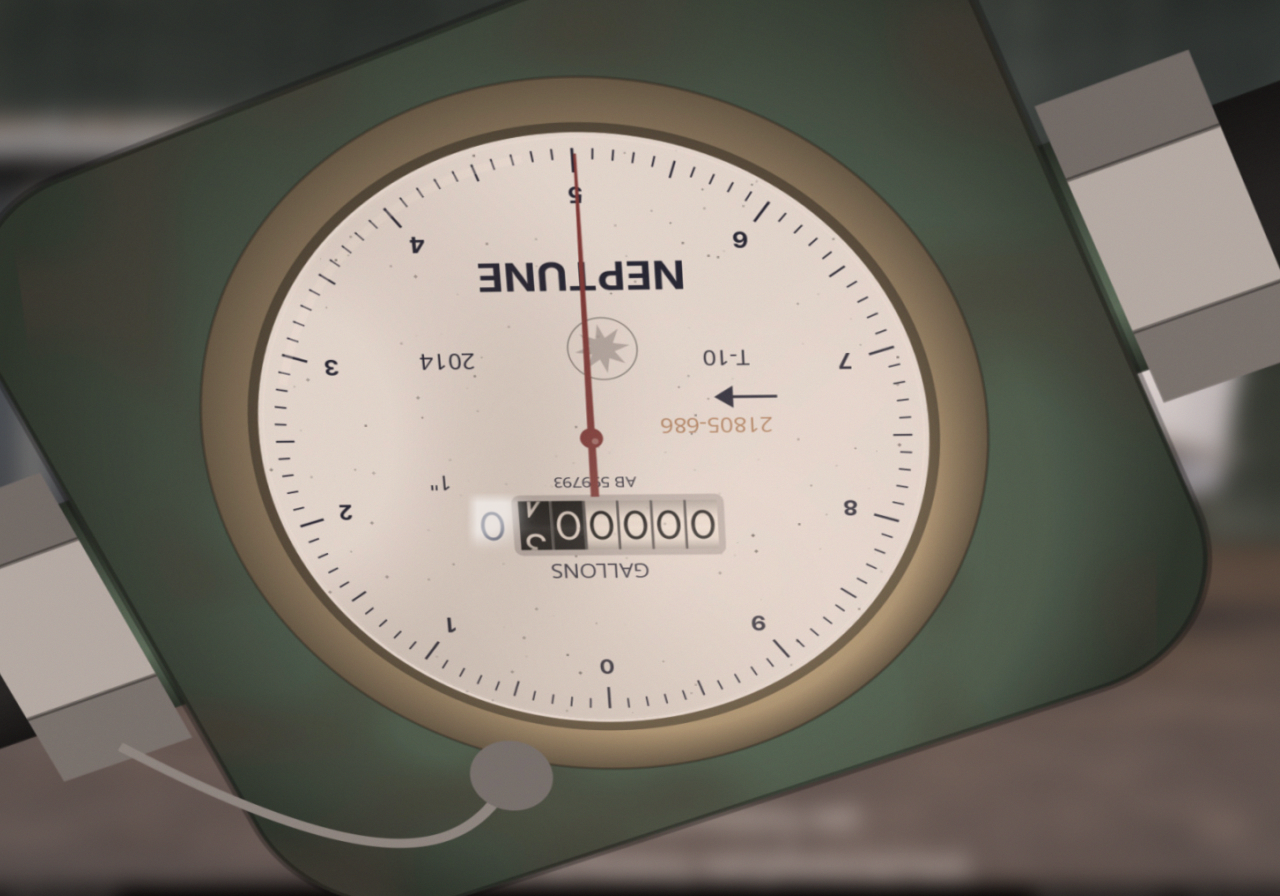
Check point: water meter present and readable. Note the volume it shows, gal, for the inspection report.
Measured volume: 35.0 gal
